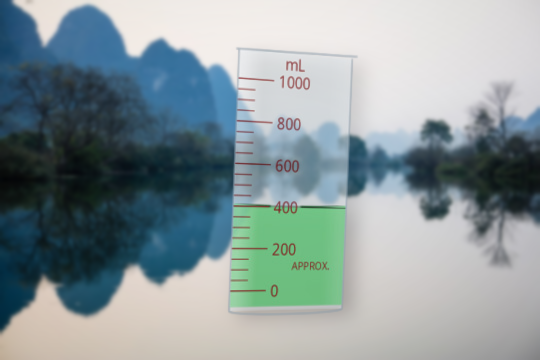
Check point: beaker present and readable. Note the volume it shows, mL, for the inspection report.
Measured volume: 400 mL
